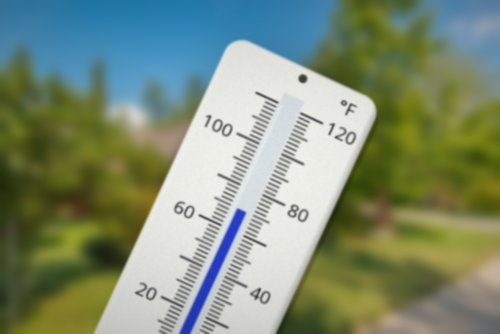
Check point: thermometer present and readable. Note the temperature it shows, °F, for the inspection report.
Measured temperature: 70 °F
